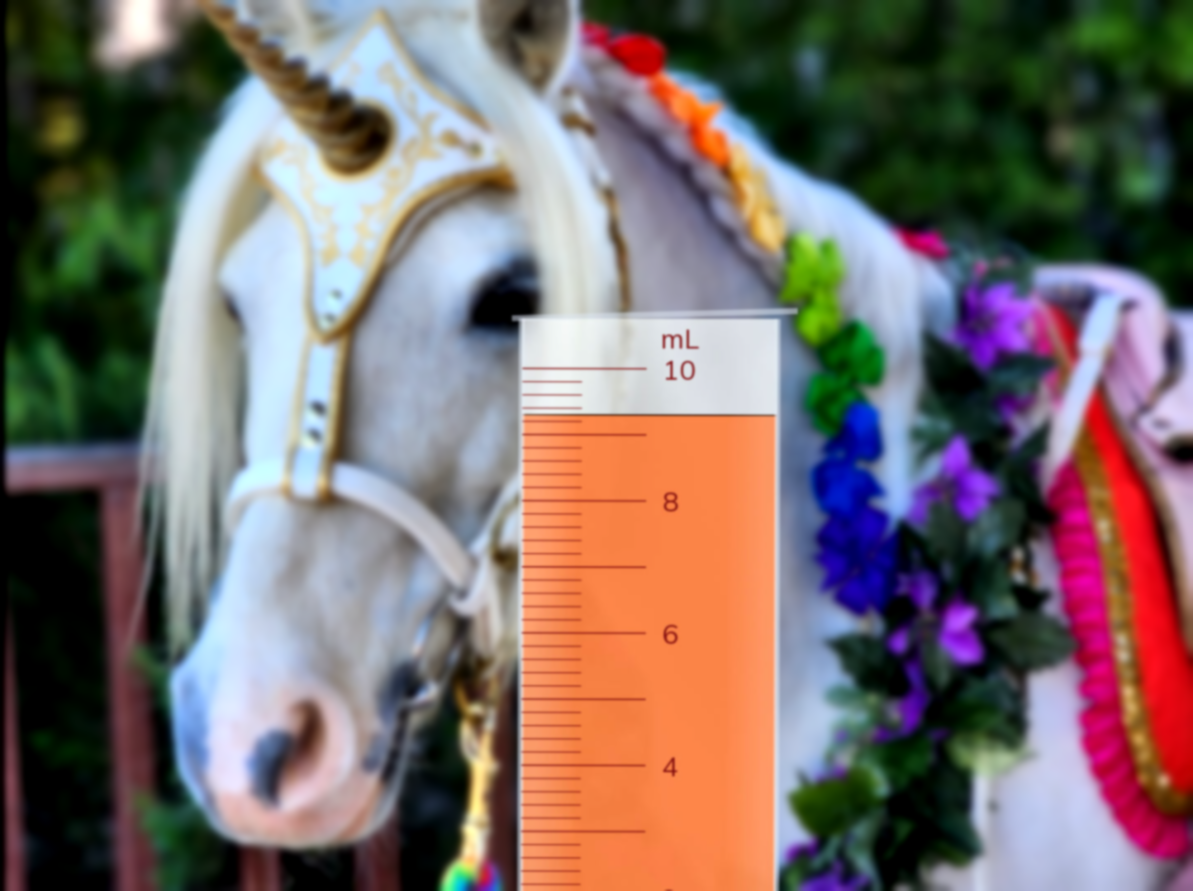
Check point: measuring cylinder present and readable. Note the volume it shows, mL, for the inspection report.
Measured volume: 9.3 mL
